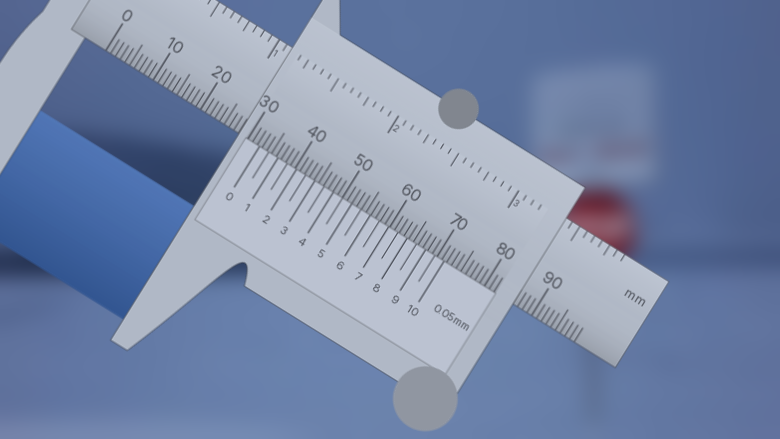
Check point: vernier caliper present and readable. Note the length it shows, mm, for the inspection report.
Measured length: 32.5 mm
